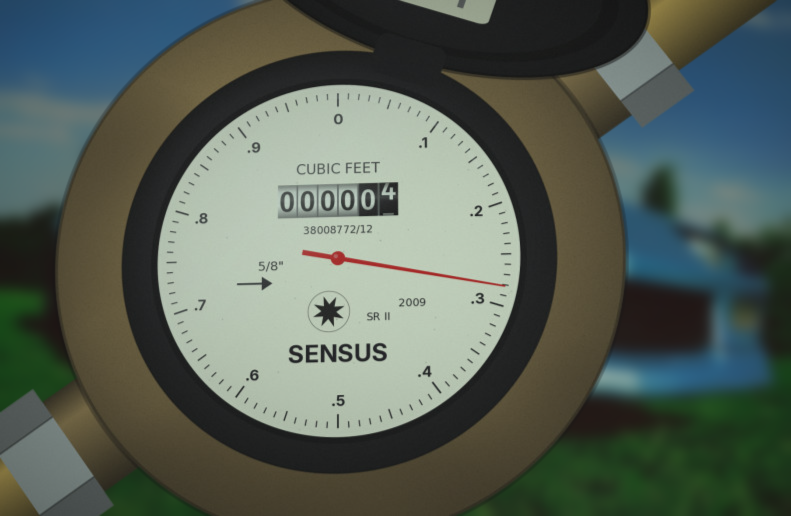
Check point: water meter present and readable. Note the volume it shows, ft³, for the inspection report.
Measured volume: 4.28 ft³
